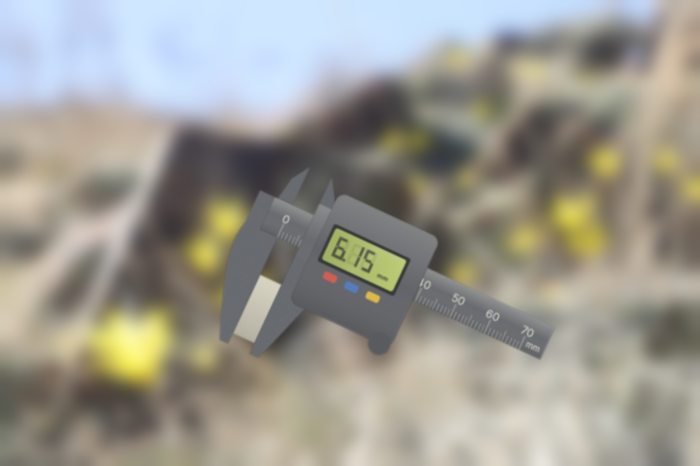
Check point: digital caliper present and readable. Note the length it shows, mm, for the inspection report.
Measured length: 6.15 mm
